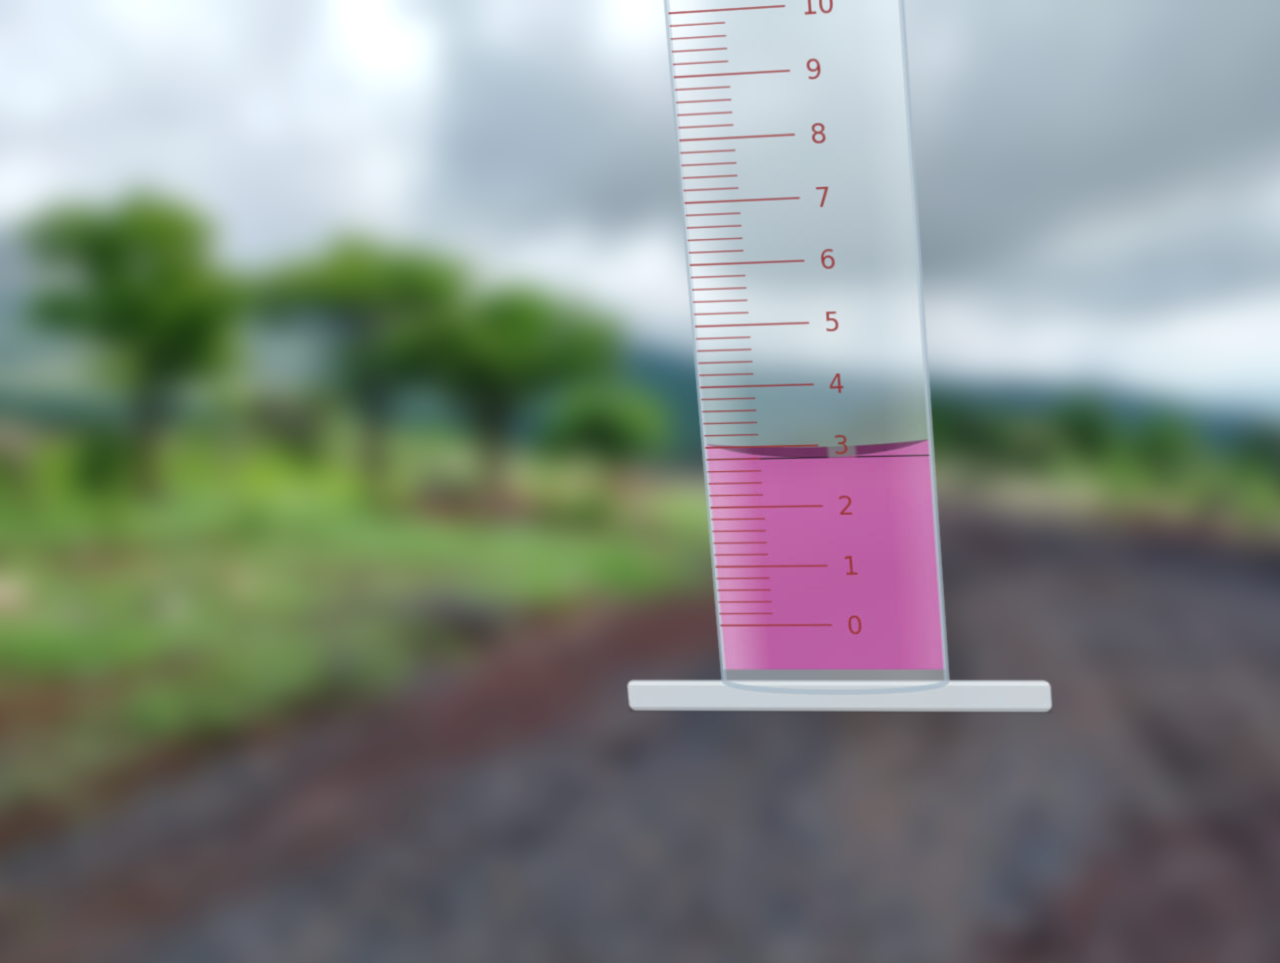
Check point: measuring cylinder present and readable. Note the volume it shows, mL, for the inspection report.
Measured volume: 2.8 mL
